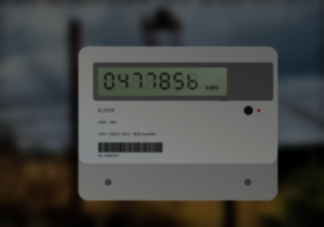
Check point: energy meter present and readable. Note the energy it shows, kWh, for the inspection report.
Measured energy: 477856 kWh
